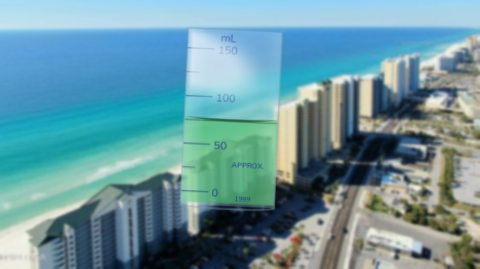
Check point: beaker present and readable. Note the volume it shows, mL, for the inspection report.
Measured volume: 75 mL
